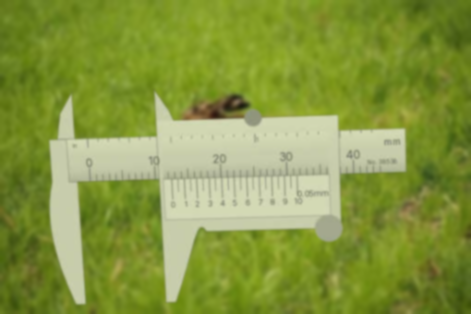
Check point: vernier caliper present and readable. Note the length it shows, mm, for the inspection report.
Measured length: 12.5 mm
